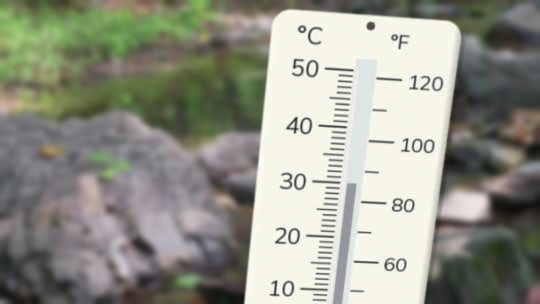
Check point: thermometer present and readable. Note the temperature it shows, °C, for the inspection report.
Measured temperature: 30 °C
